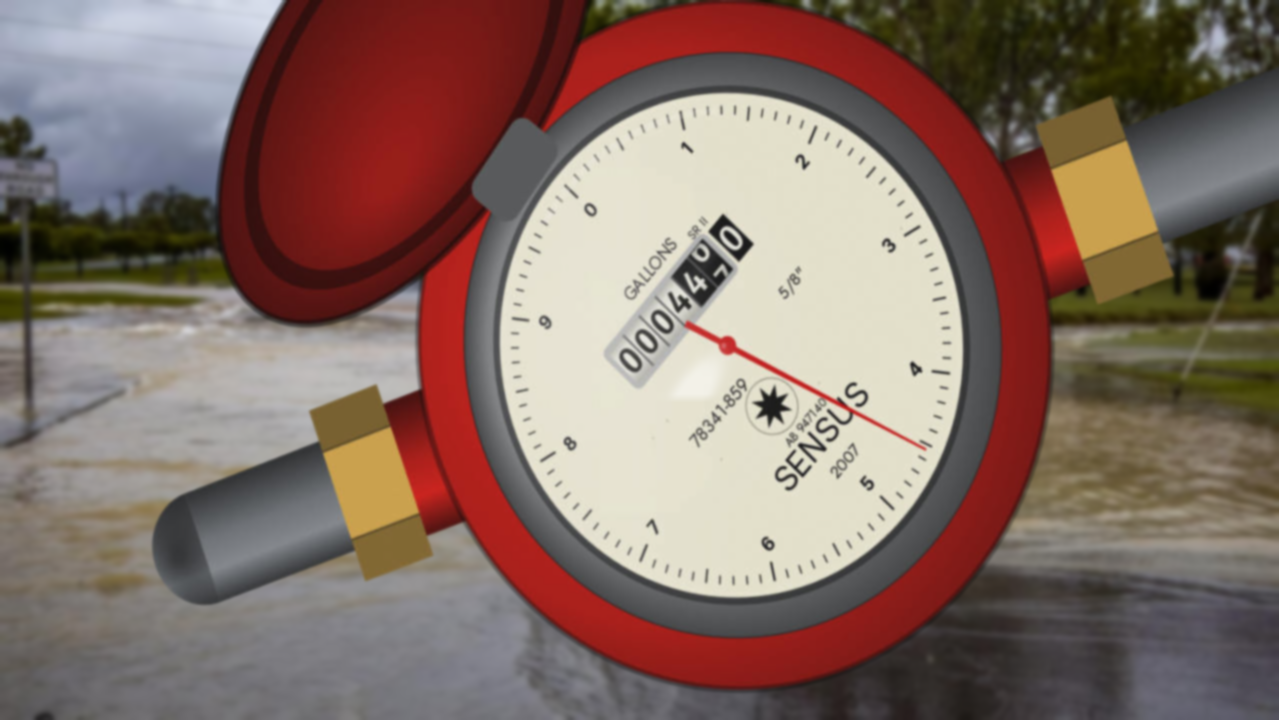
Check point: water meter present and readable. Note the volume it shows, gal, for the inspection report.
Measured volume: 4464.5 gal
